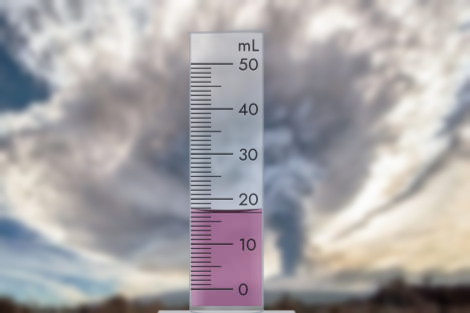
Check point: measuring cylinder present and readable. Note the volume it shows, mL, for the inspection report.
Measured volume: 17 mL
